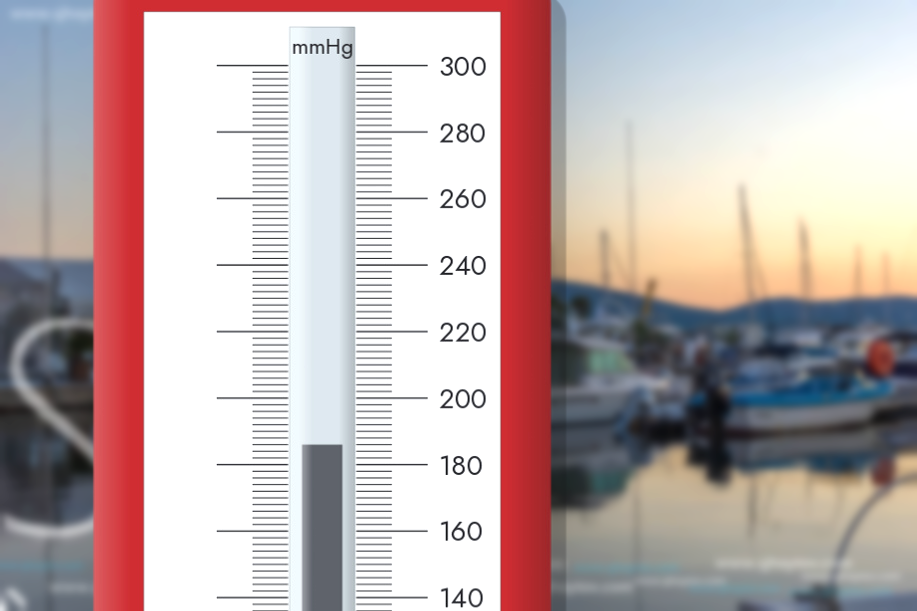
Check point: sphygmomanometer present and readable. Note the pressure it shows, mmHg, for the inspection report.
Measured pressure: 186 mmHg
